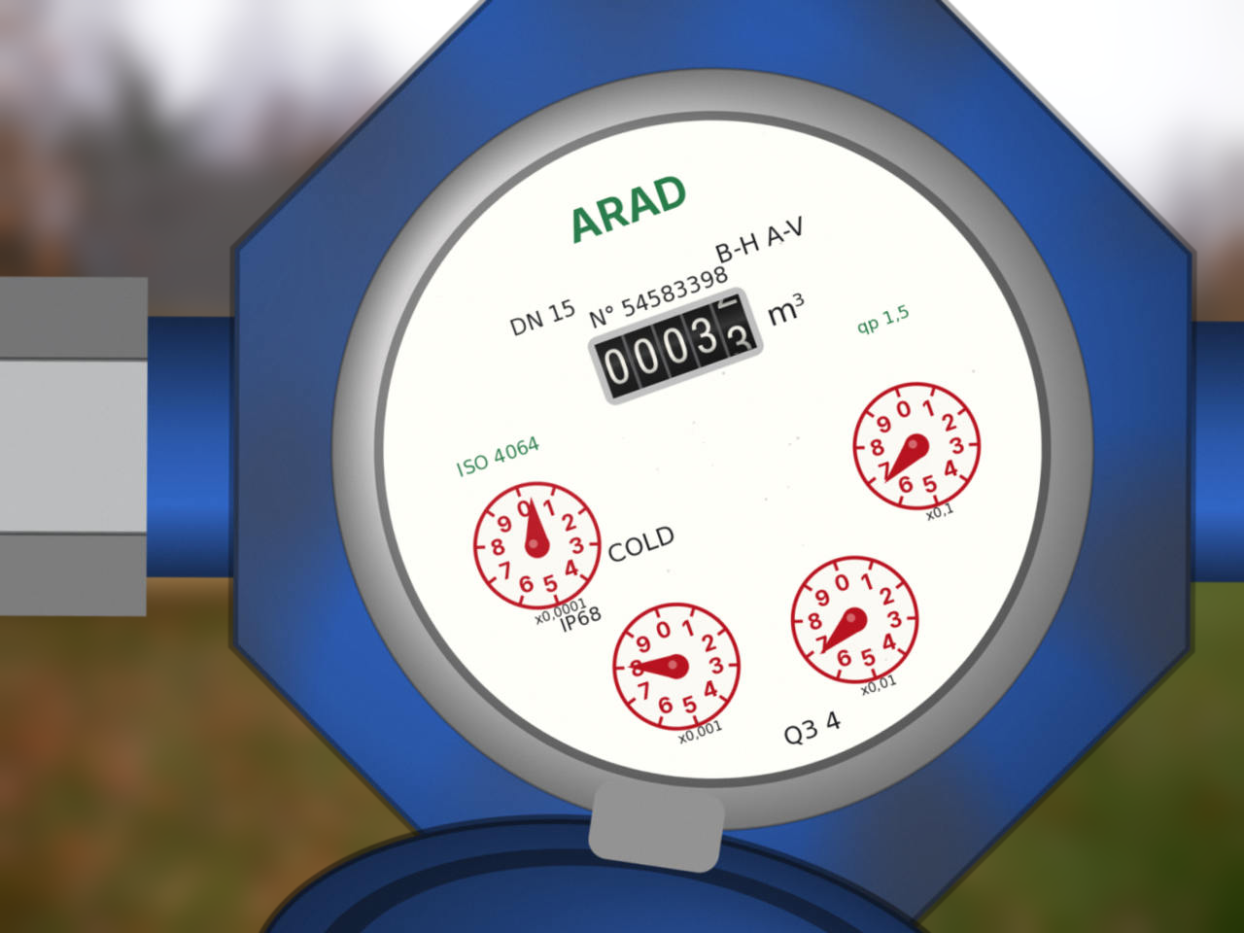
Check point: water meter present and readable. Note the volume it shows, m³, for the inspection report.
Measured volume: 32.6680 m³
